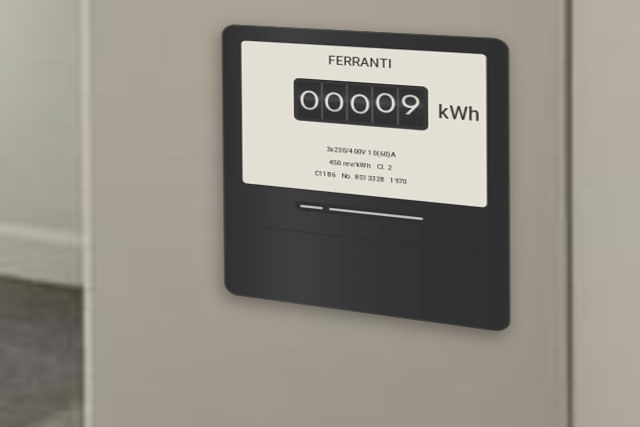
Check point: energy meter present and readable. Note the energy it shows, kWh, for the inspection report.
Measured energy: 9 kWh
